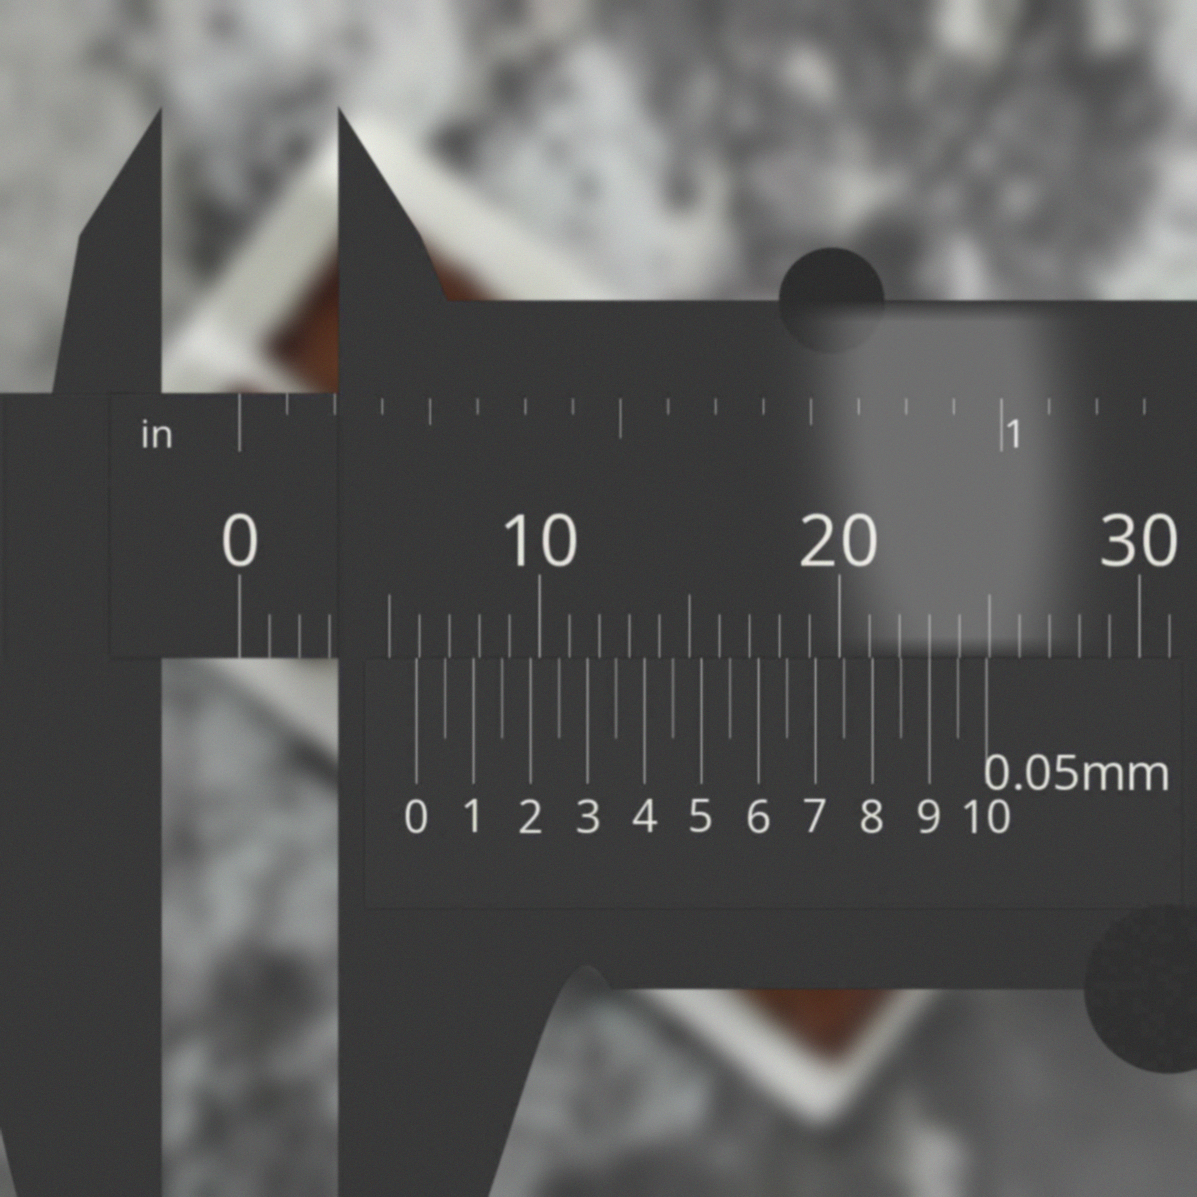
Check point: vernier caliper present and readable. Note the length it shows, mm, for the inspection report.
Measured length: 5.90 mm
